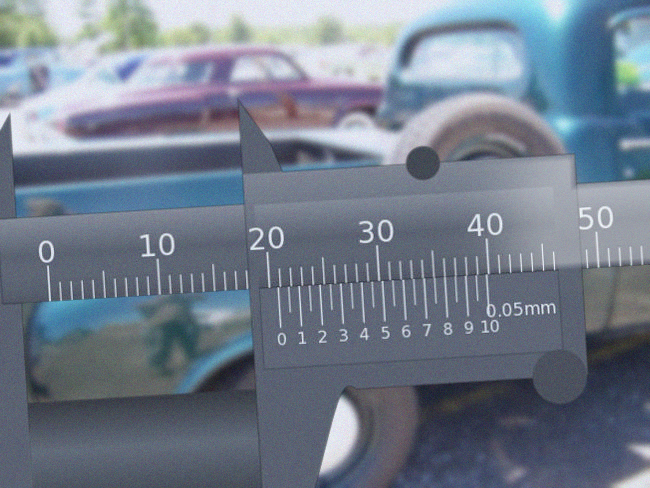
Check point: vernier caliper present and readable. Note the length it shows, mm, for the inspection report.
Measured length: 20.8 mm
